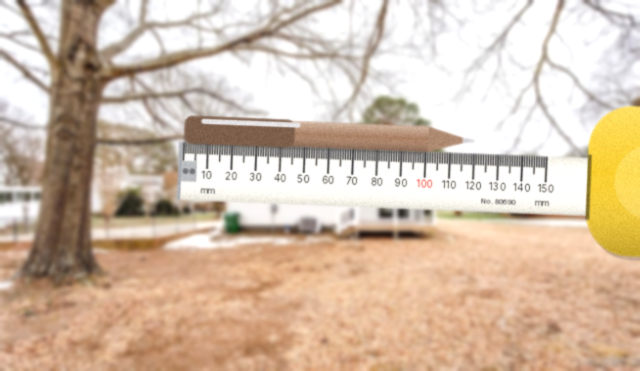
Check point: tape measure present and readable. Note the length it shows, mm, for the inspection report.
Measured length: 120 mm
